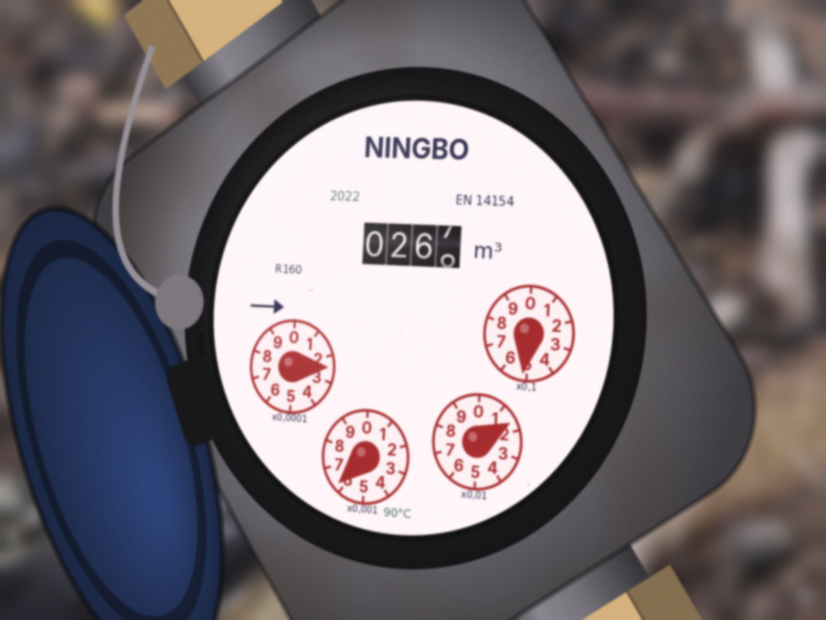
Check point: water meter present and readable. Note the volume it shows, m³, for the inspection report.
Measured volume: 267.5162 m³
